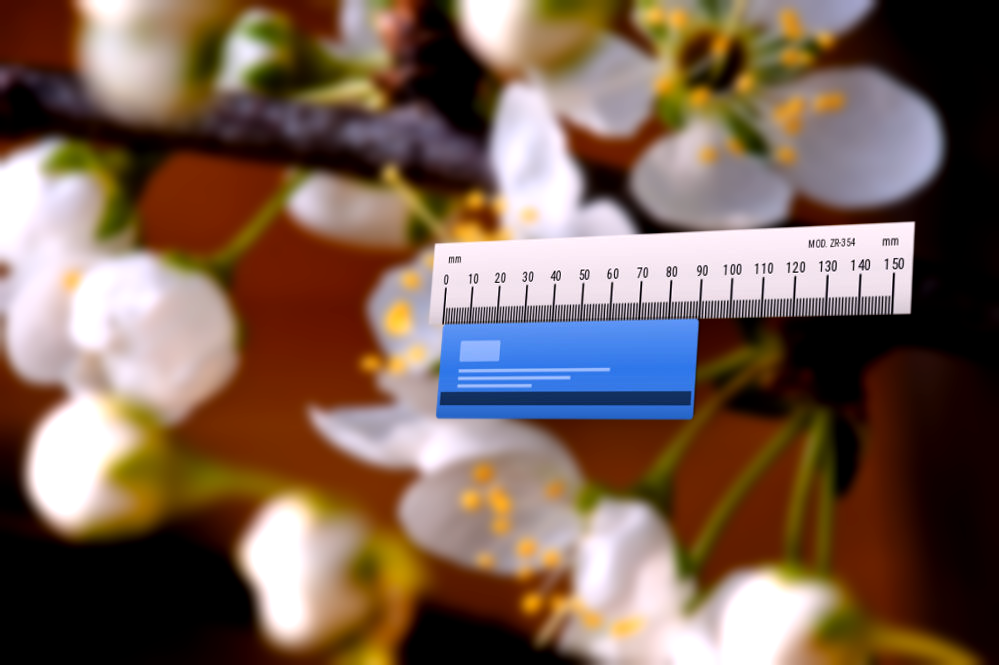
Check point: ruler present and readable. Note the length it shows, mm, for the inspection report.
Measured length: 90 mm
